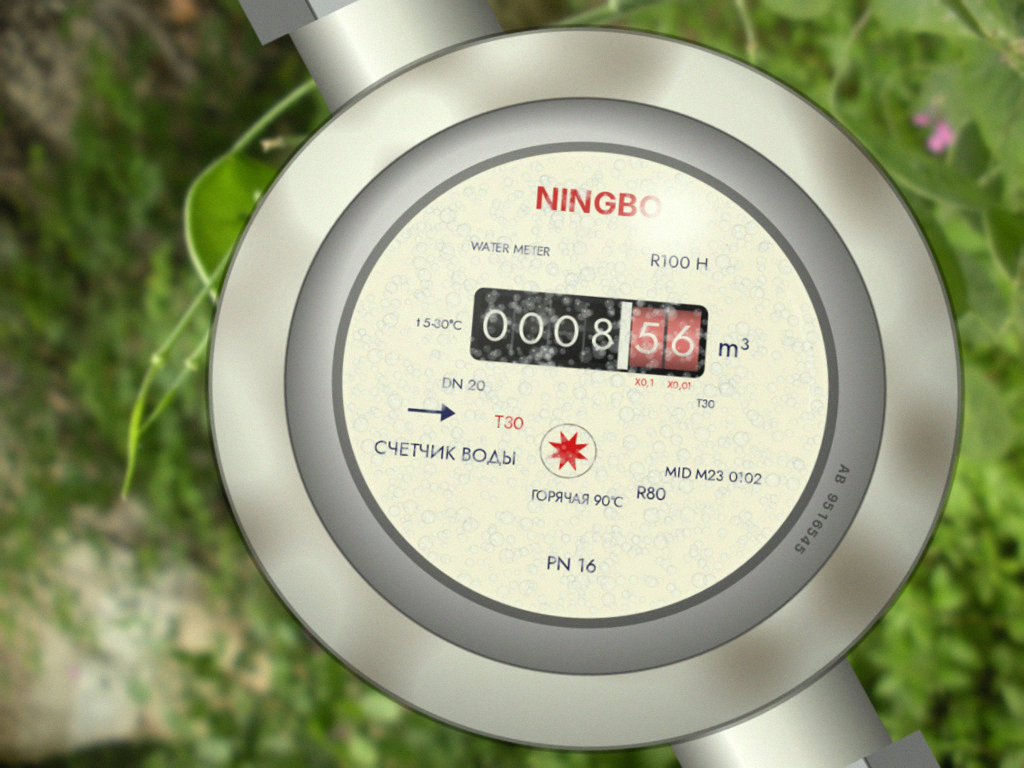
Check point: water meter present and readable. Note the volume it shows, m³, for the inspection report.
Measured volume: 8.56 m³
